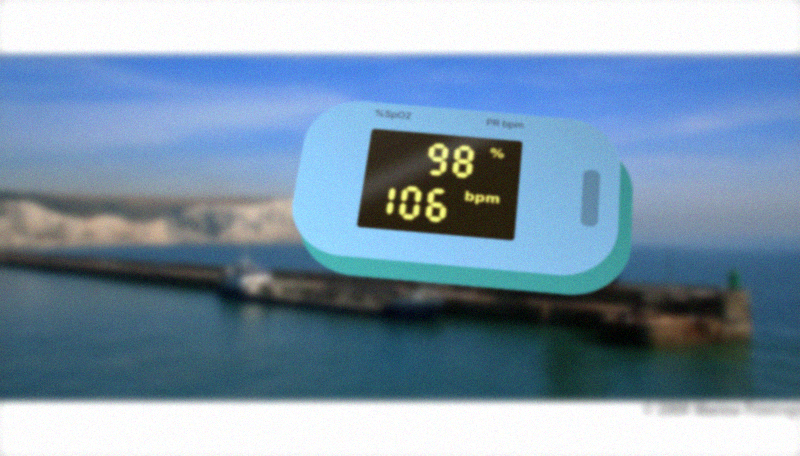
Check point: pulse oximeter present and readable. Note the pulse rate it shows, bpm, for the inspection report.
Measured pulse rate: 106 bpm
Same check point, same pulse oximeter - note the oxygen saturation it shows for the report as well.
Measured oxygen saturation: 98 %
